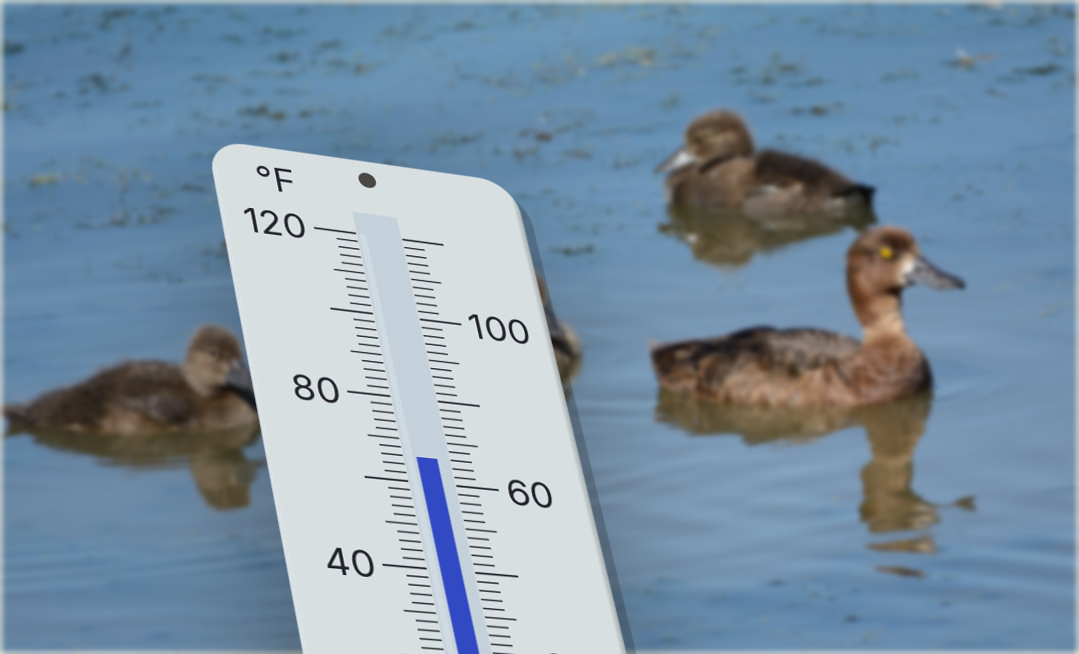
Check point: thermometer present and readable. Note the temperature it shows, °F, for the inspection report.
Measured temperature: 66 °F
